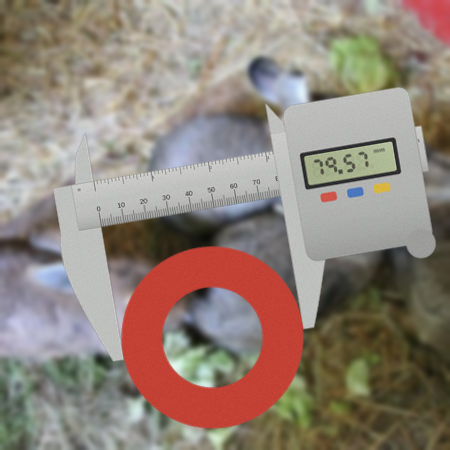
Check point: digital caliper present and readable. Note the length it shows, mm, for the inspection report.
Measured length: 79.57 mm
